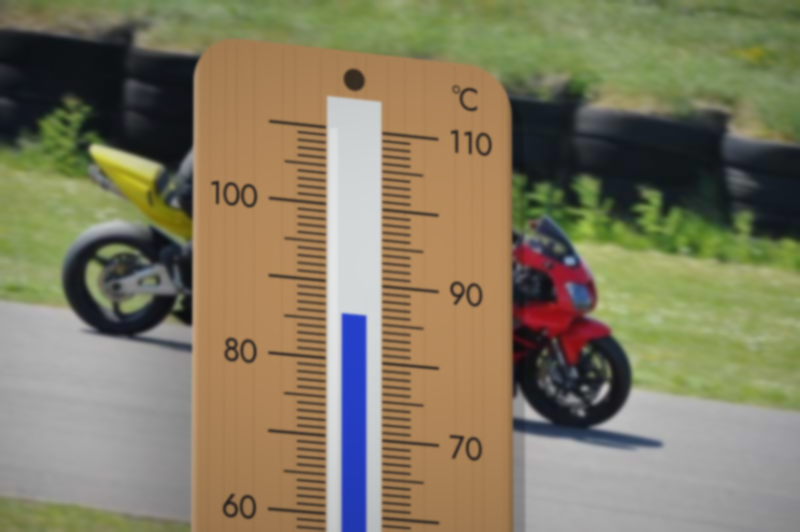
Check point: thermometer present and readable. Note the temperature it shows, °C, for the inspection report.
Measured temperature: 86 °C
